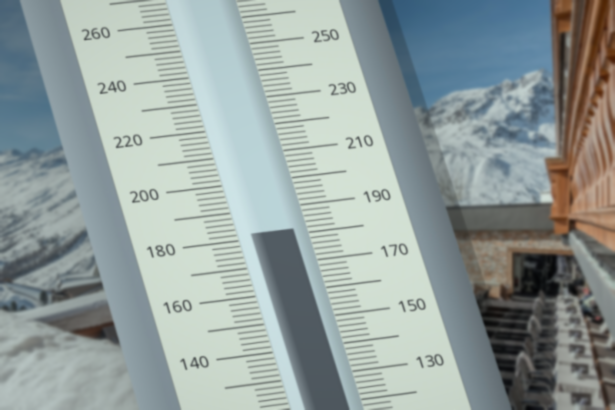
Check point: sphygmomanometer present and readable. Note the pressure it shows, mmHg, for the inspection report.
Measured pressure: 182 mmHg
